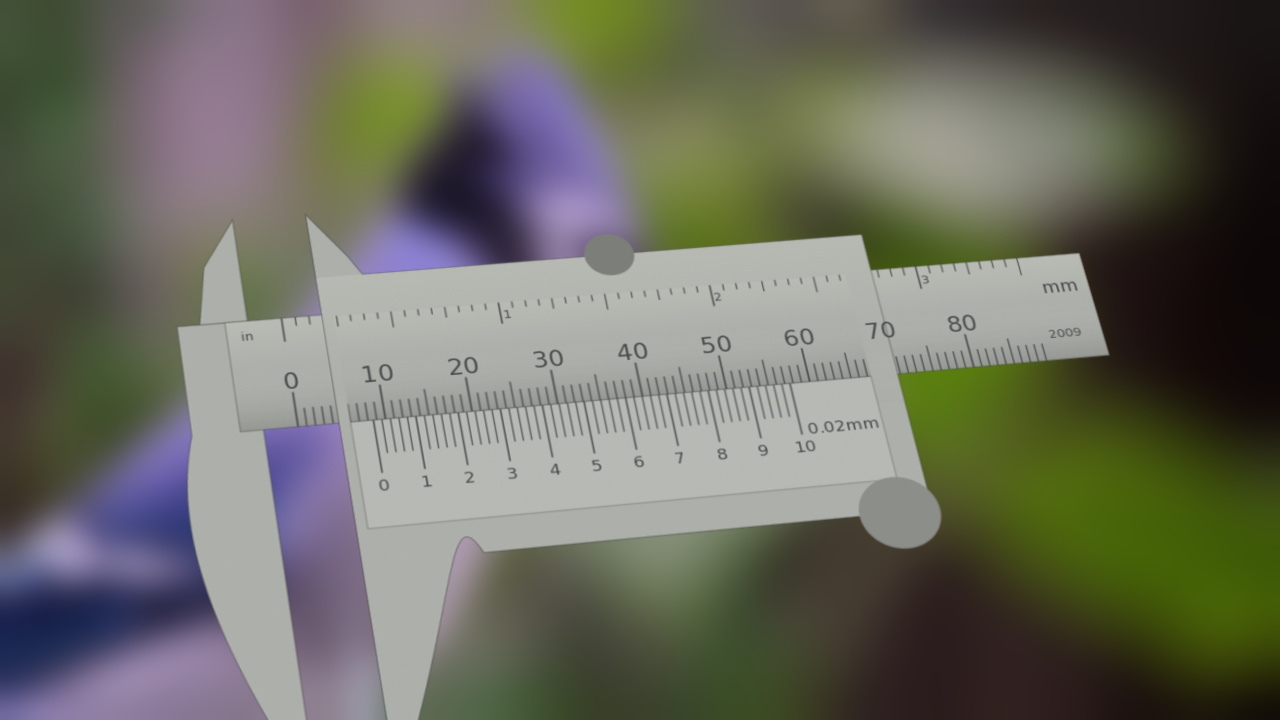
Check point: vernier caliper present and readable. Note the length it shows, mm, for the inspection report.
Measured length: 8.6 mm
